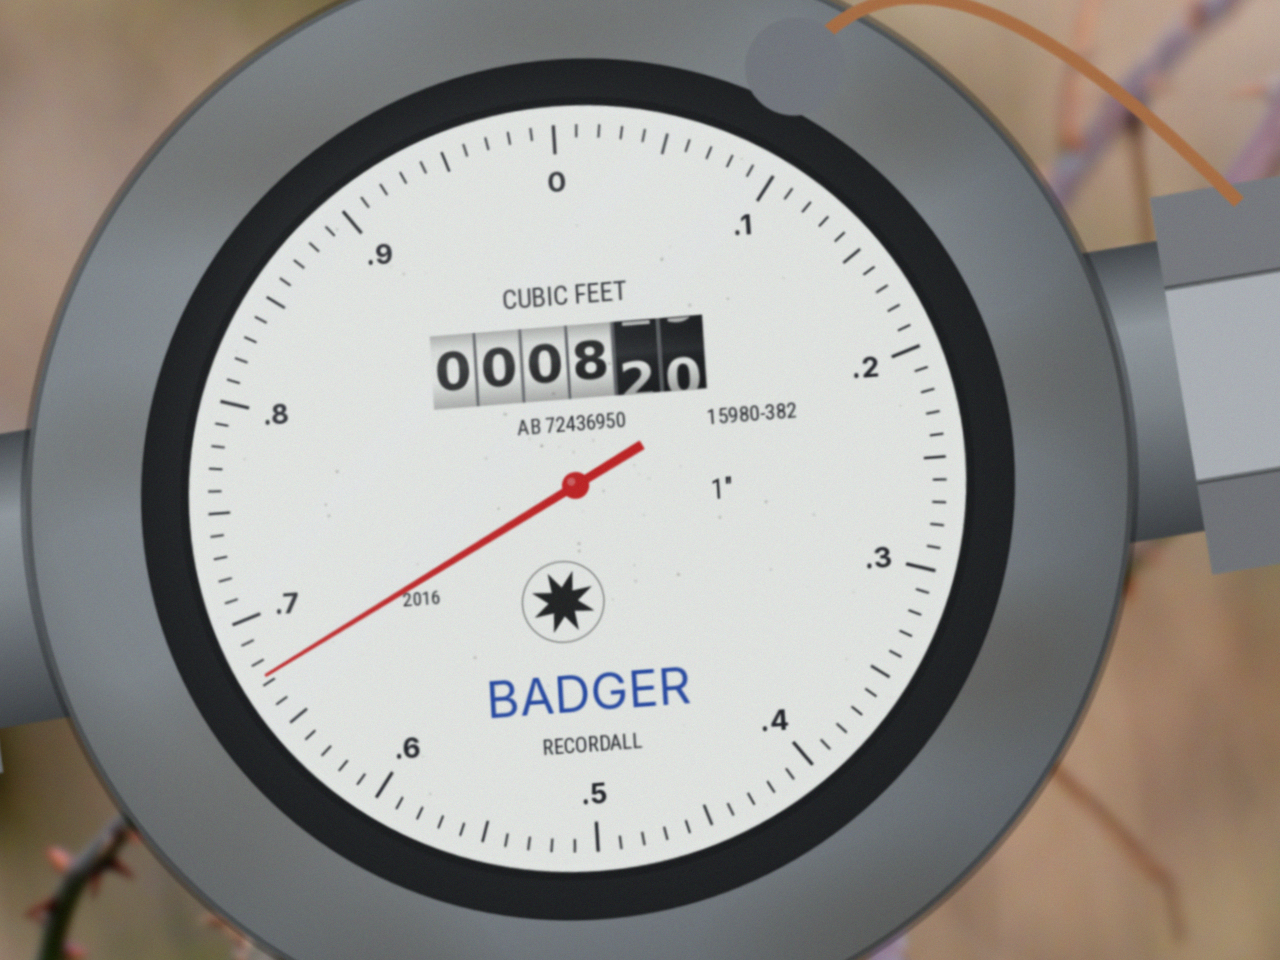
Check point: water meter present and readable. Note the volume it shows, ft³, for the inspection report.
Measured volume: 819.67 ft³
